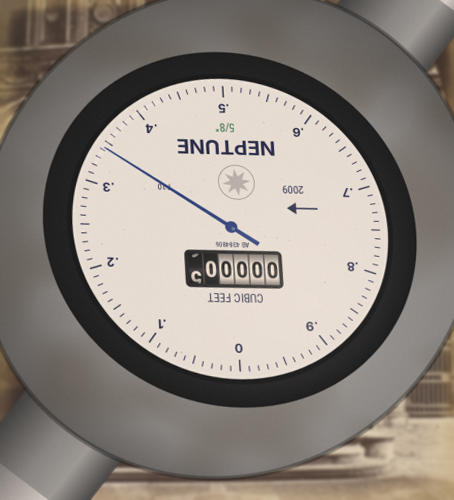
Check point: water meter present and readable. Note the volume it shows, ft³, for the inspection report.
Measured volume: 5.34 ft³
